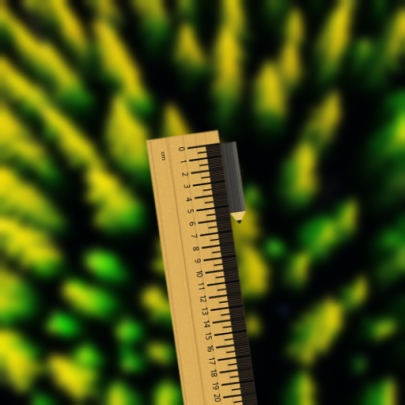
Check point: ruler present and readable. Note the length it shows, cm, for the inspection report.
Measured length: 6.5 cm
